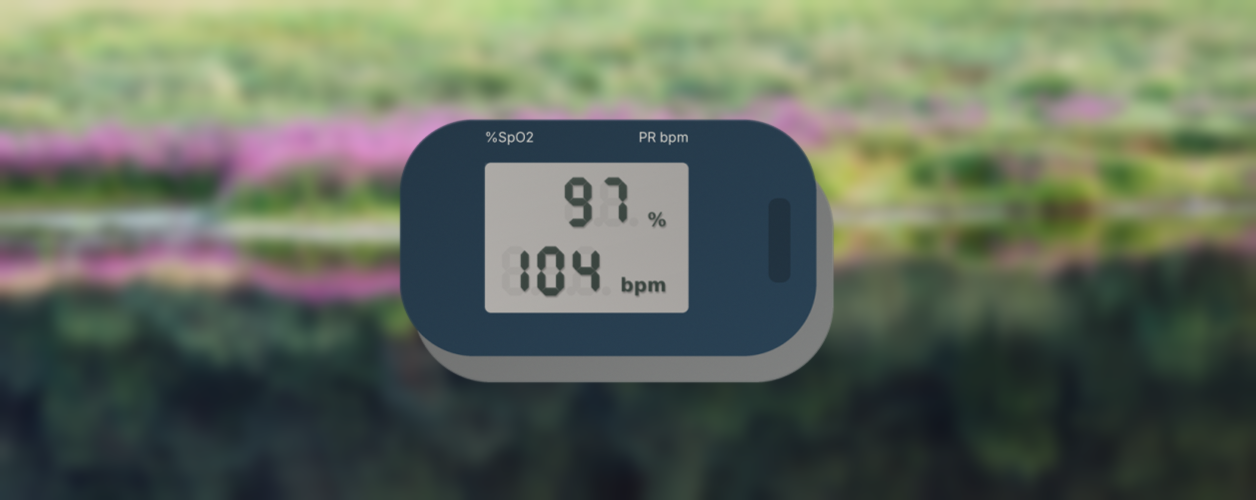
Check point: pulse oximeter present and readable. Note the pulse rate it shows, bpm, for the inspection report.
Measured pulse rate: 104 bpm
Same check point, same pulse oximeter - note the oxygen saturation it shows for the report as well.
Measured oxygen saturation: 97 %
